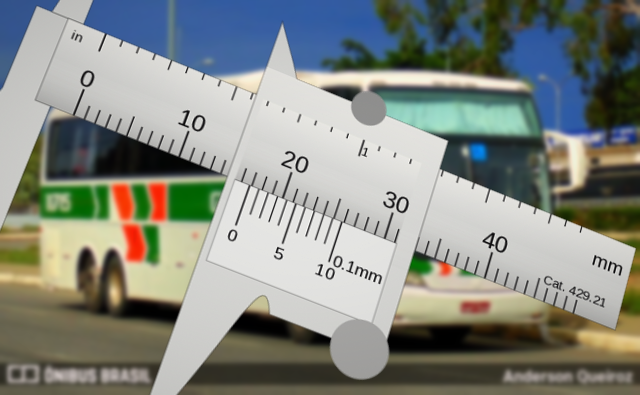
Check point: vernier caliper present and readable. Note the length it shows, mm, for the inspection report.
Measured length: 16.8 mm
